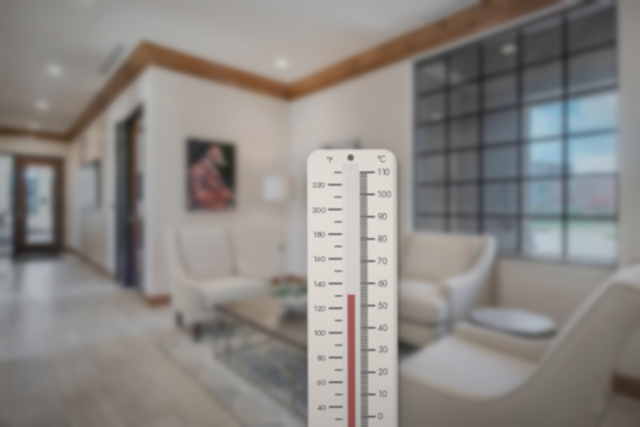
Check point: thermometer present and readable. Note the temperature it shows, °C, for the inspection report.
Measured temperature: 55 °C
